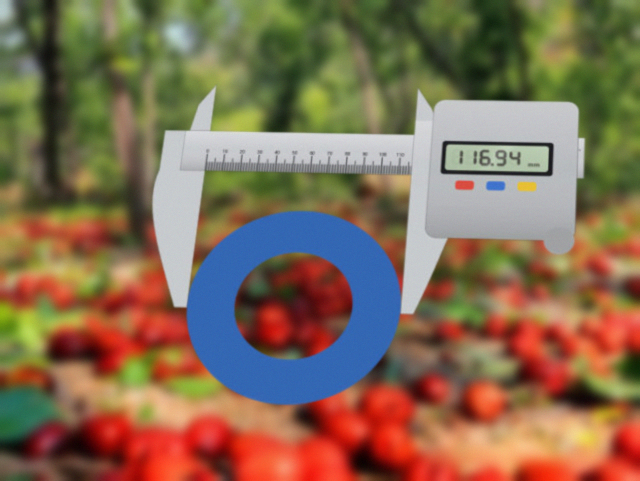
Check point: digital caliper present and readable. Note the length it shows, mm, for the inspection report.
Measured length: 116.94 mm
